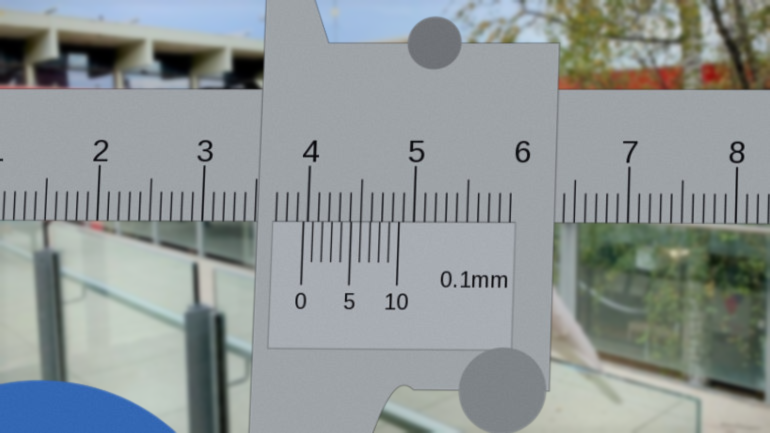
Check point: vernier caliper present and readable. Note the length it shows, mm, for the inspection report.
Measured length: 39.6 mm
